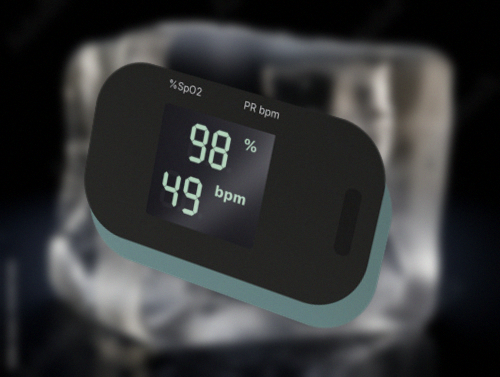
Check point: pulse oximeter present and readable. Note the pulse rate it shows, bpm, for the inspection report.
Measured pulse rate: 49 bpm
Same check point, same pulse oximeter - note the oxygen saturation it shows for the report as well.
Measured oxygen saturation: 98 %
